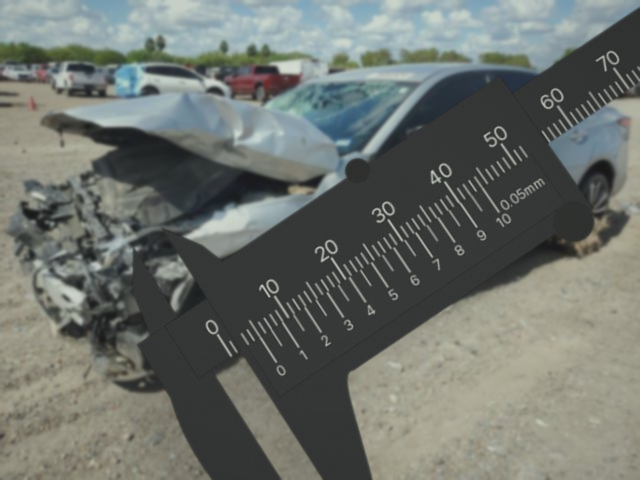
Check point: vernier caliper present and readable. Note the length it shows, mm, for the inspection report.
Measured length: 5.0 mm
